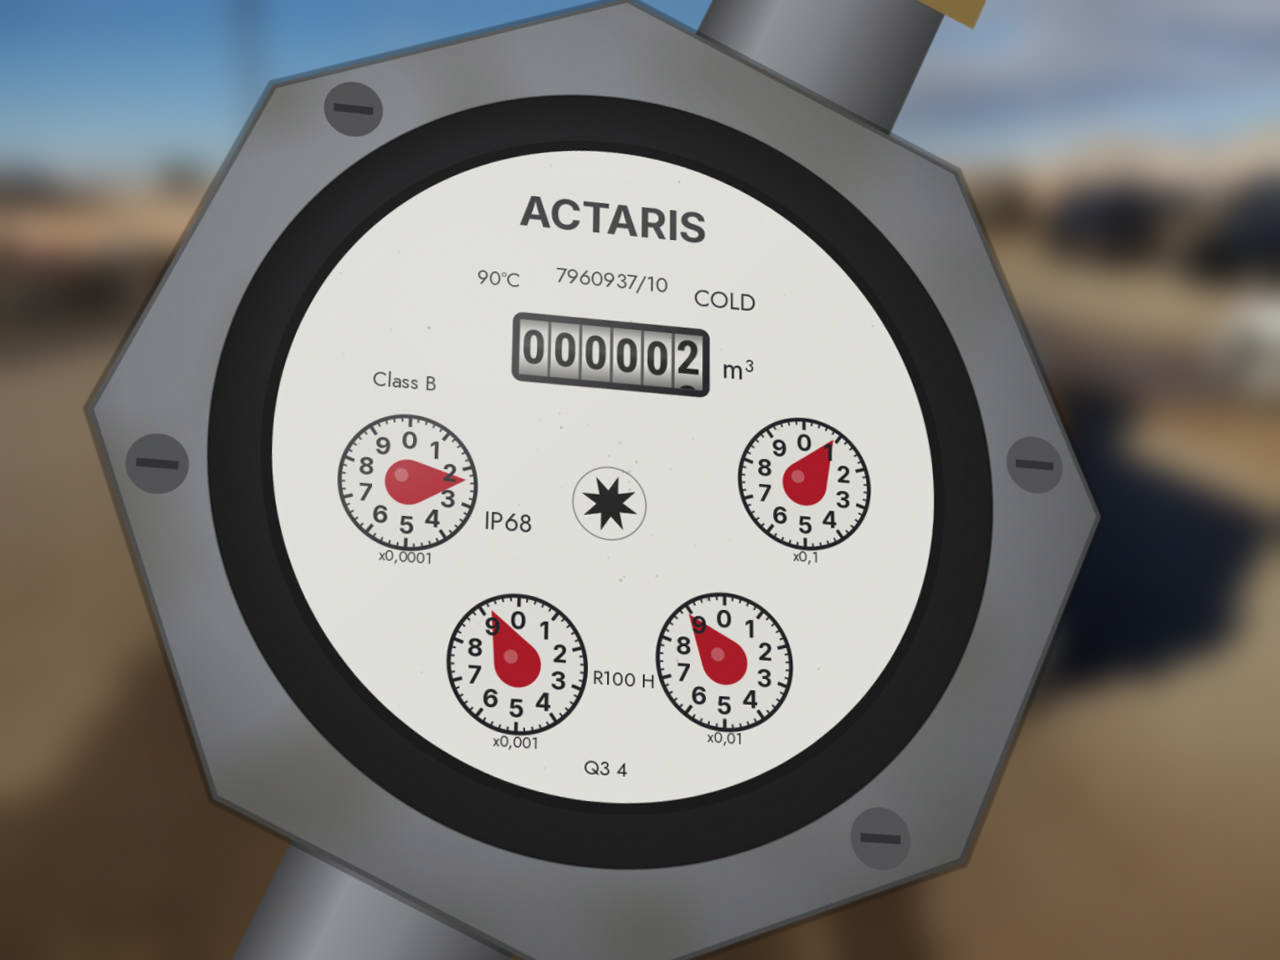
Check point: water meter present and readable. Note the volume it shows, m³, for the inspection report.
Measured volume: 2.0892 m³
